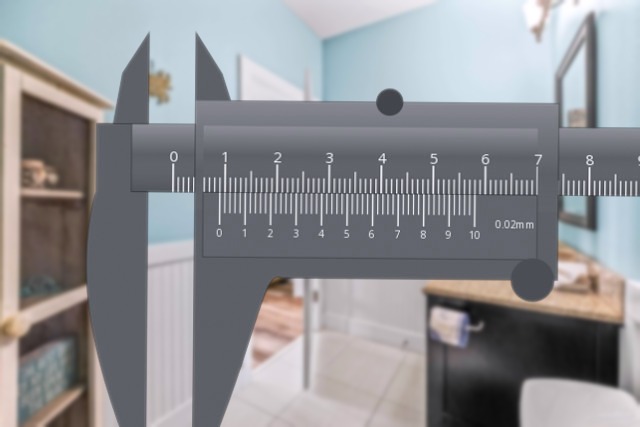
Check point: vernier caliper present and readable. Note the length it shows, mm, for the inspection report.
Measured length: 9.0 mm
